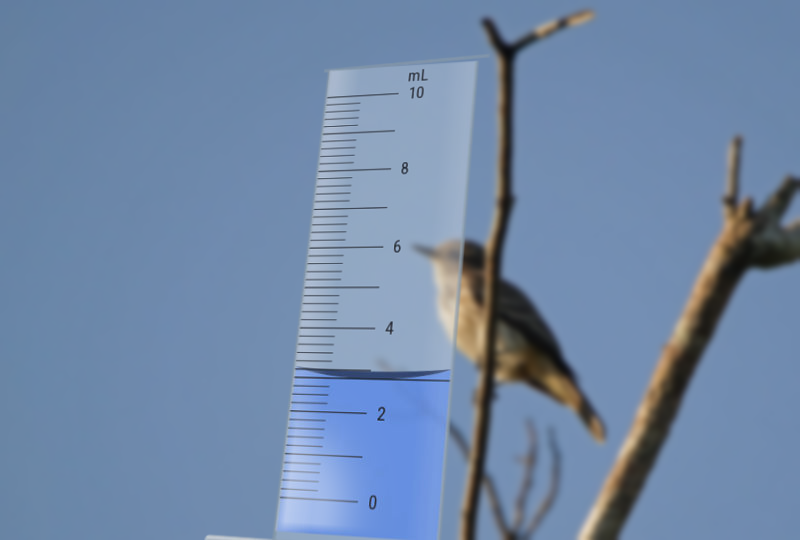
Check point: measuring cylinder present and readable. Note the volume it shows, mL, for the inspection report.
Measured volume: 2.8 mL
